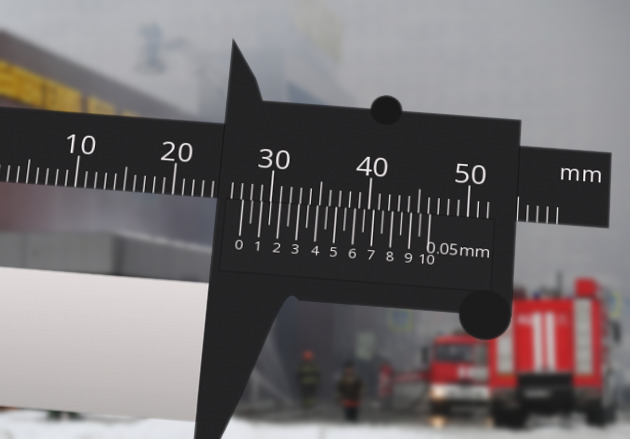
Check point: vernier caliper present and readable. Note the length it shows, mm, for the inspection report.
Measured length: 27.2 mm
